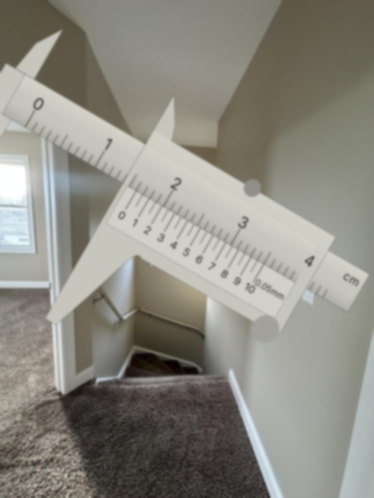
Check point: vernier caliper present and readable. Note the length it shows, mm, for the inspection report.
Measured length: 16.0 mm
